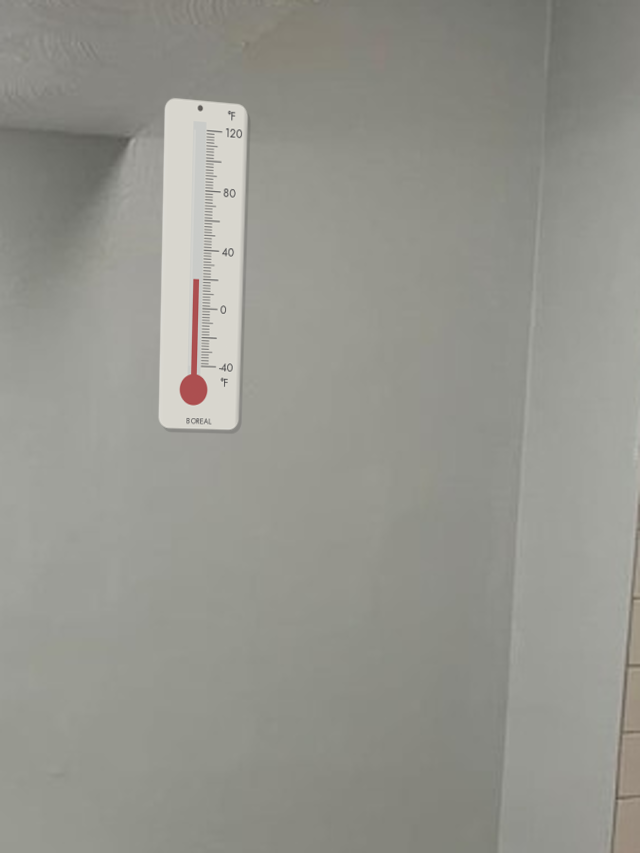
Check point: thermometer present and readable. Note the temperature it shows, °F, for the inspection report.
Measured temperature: 20 °F
